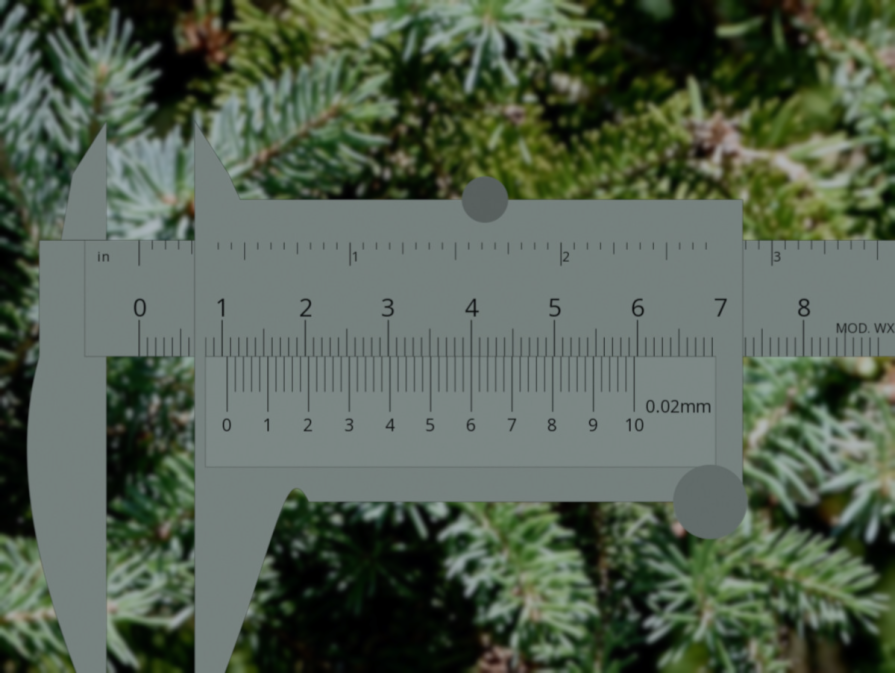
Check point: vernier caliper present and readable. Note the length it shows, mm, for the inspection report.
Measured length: 10.6 mm
